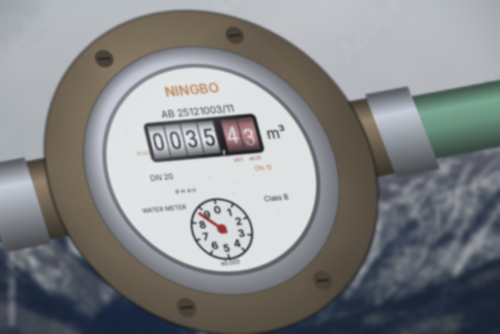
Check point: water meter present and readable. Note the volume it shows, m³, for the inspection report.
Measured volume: 35.428 m³
